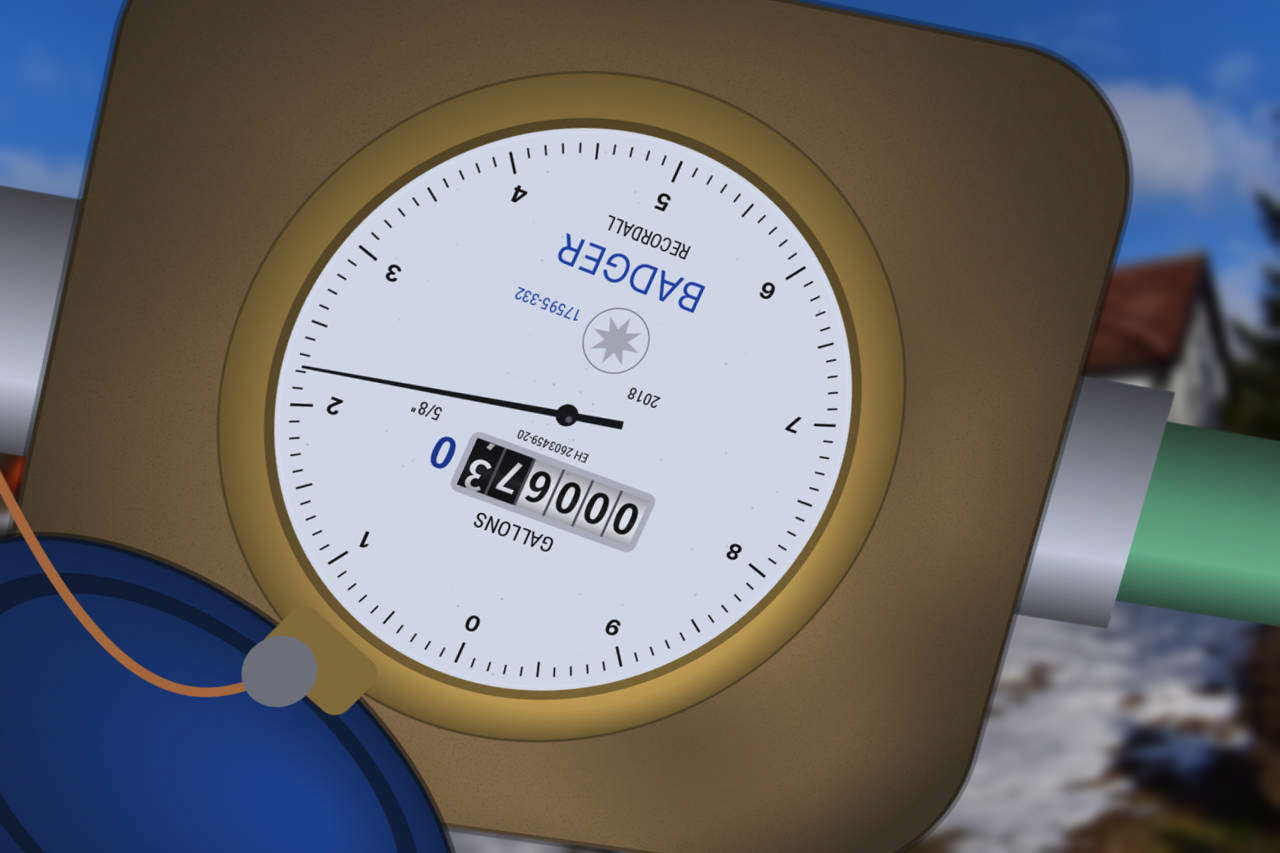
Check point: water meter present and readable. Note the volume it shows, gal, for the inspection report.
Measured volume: 6732.2 gal
